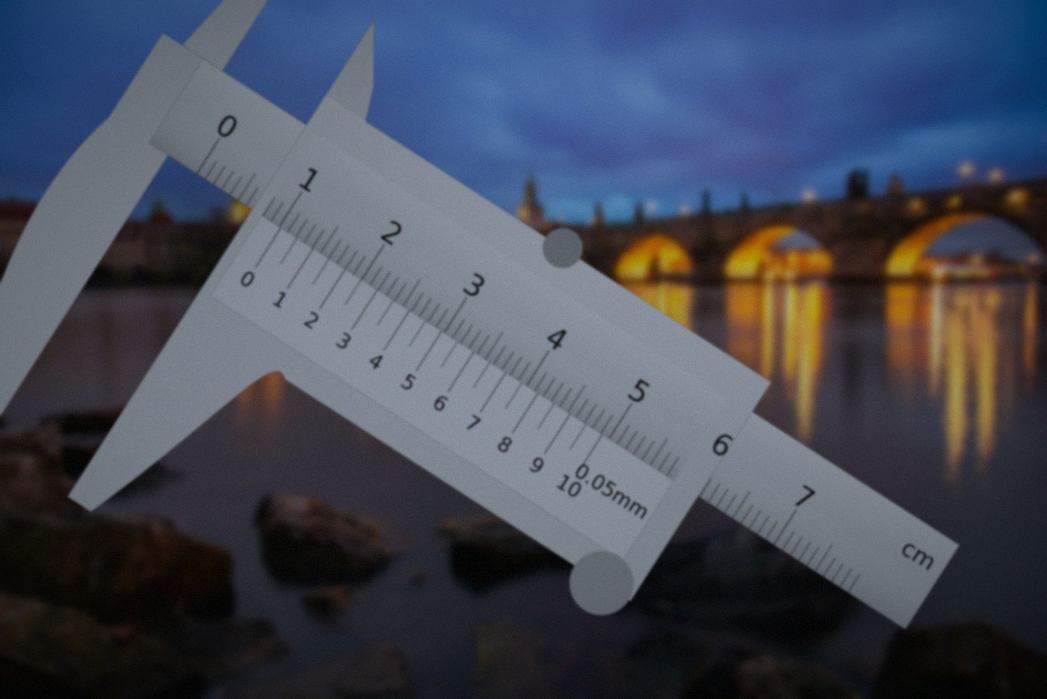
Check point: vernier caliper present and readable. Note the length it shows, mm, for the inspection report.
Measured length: 10.2 mm
